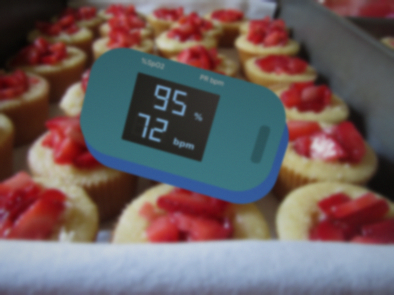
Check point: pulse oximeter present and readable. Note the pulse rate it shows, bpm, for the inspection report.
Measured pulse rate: 72 bpm
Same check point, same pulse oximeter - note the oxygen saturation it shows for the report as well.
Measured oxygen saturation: 95 %
